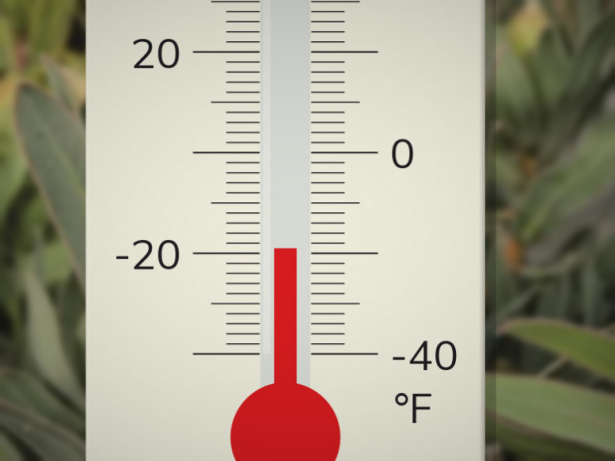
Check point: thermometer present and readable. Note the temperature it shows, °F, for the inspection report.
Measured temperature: -19 °F
